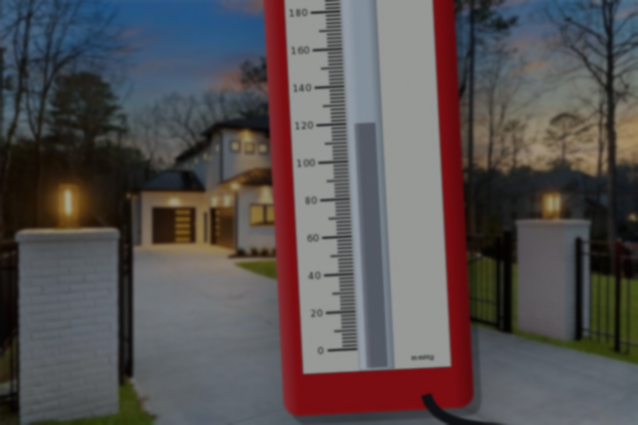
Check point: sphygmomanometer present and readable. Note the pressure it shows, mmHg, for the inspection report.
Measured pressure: 120 mmHg
